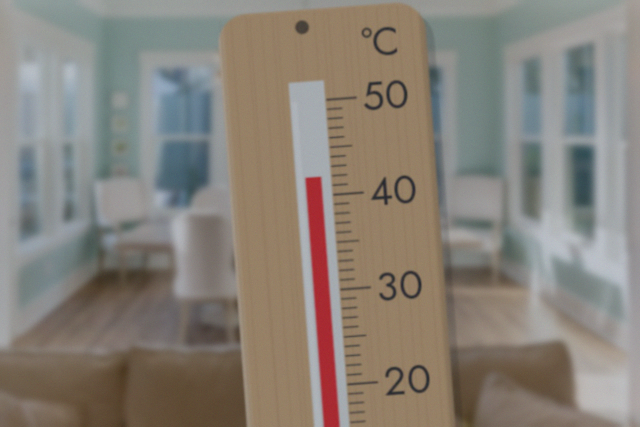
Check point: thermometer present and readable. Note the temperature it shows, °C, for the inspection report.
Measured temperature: 42 °C
